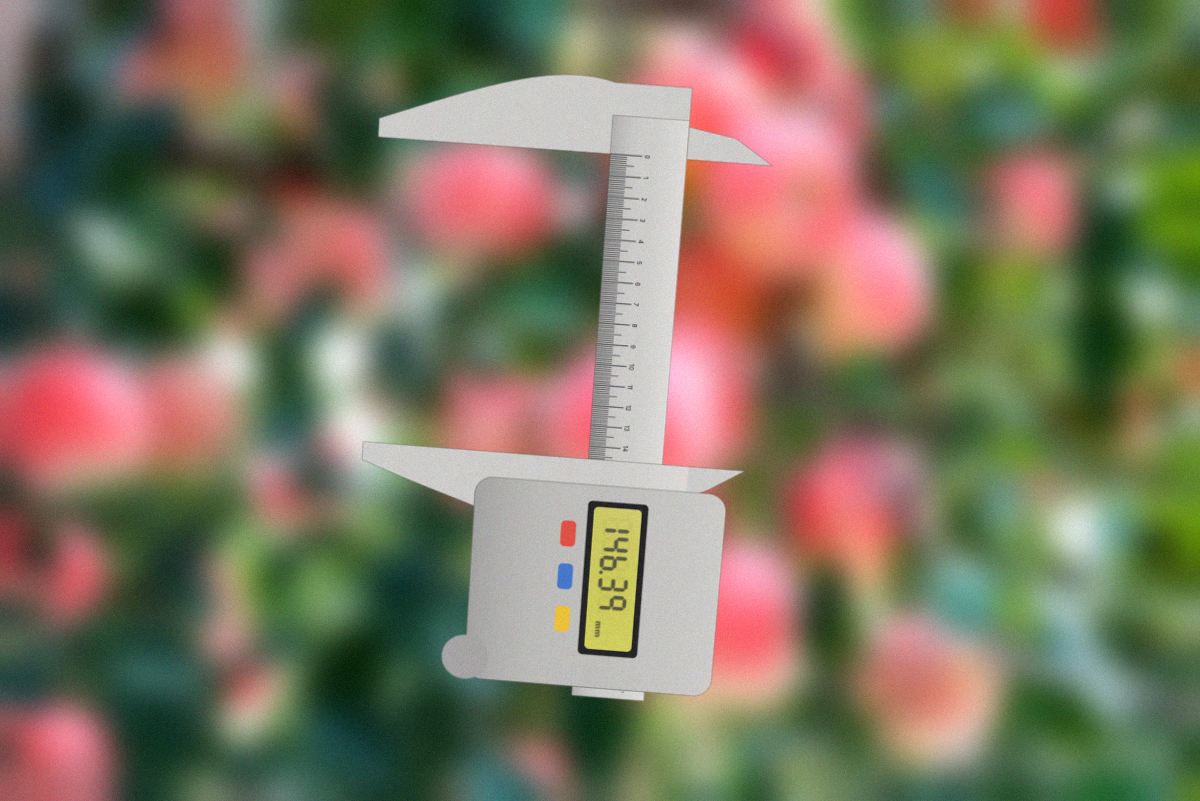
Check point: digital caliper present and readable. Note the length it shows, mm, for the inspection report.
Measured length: 146.39 mm
